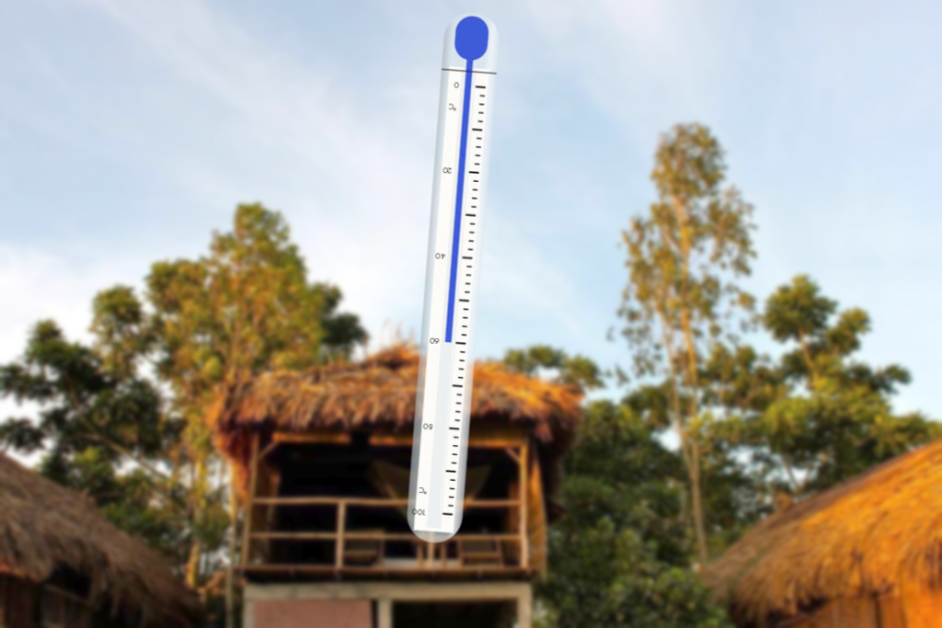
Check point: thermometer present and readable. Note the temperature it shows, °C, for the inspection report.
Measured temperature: 60 °C
